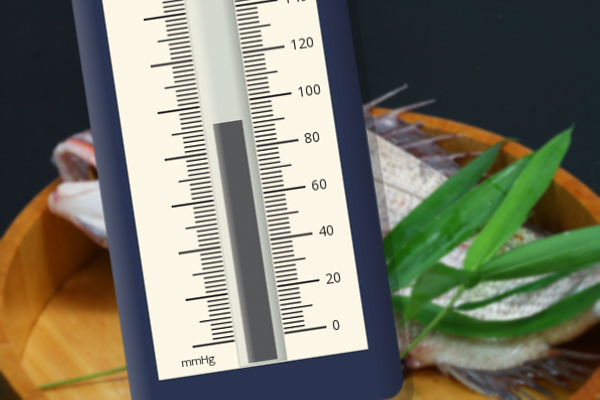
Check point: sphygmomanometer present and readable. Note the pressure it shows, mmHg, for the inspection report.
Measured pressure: 92 mmHg
